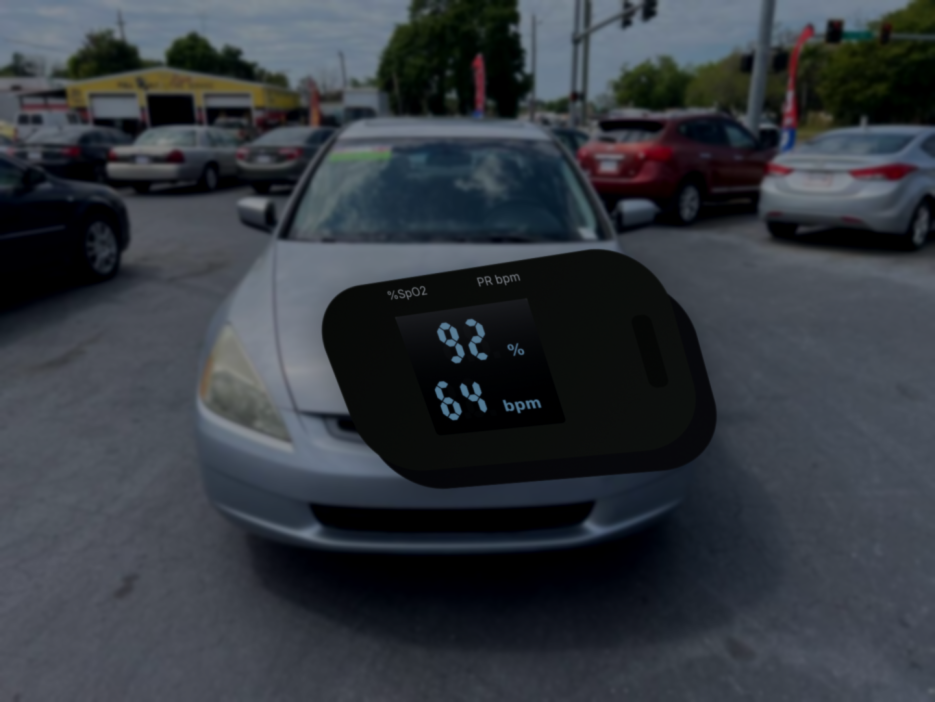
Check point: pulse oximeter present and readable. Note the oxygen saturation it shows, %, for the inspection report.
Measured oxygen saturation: 92 %
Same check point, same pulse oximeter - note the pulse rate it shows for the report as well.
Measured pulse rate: 64 bpm
